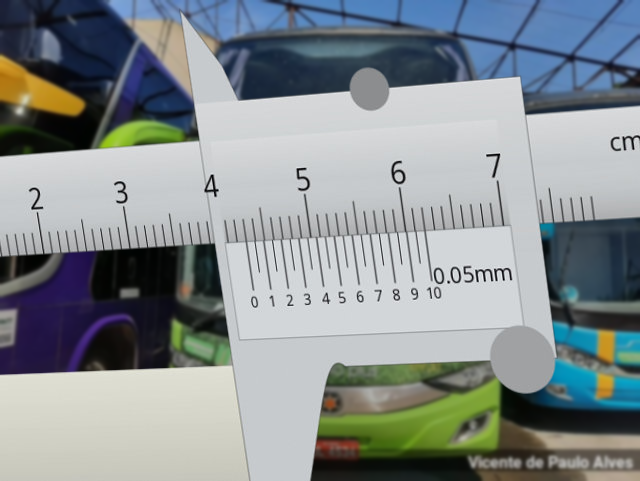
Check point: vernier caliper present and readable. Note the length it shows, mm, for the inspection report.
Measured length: 43.0 mm
